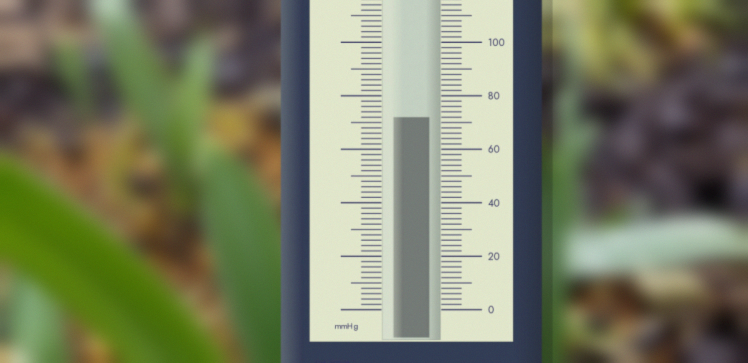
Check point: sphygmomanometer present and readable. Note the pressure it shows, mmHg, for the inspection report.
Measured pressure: 72 mmHg
